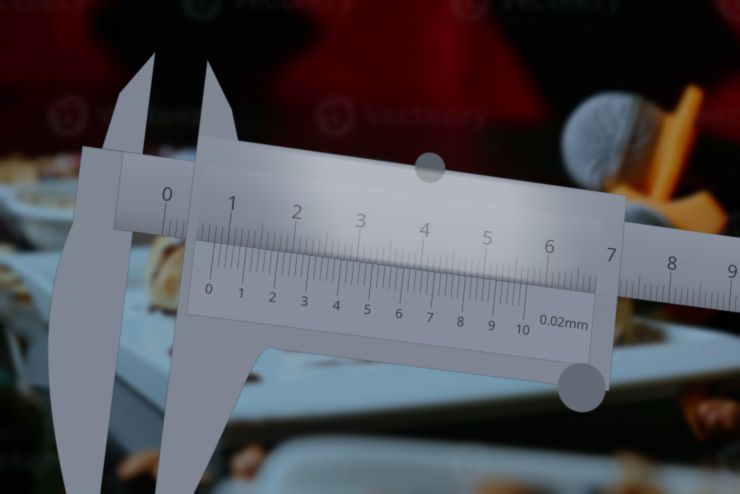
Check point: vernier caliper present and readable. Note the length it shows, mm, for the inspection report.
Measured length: 8.0 mm
